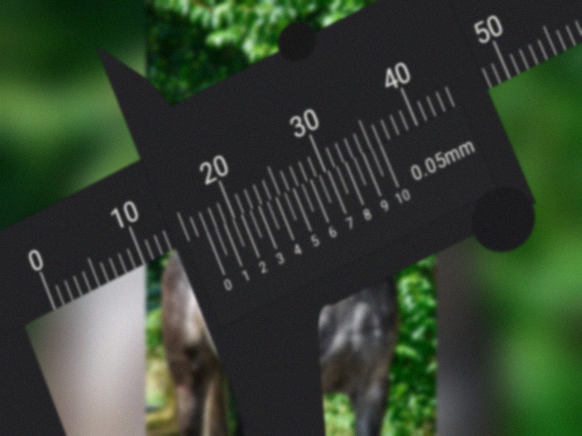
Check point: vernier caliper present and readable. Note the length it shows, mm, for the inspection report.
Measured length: 17.0 mm
